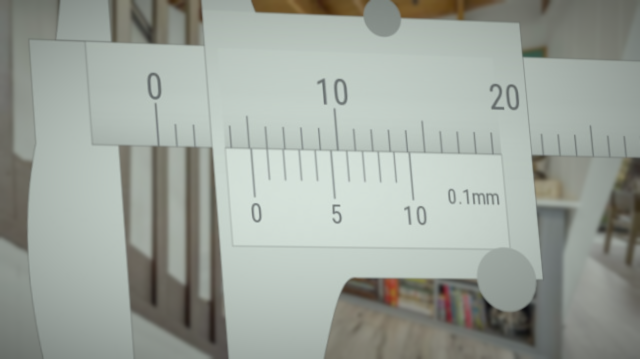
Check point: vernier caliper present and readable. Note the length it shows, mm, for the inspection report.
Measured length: 5.1 mm
